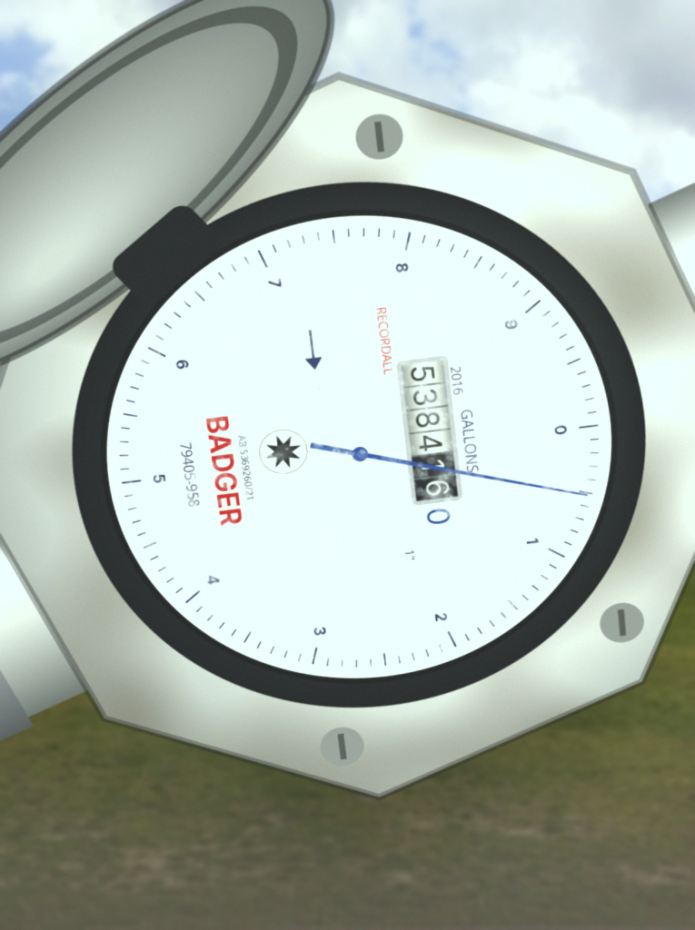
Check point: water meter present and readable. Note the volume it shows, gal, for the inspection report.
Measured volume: 5384160.5 gal
